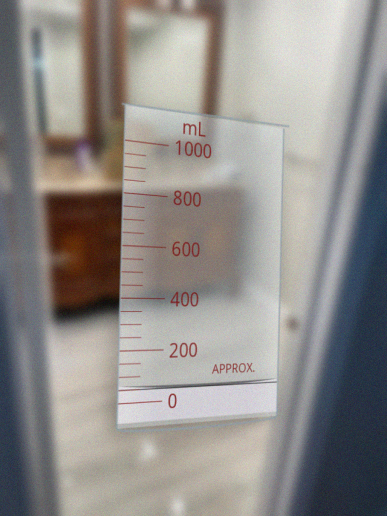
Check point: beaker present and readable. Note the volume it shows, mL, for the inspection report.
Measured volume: 50 mL
